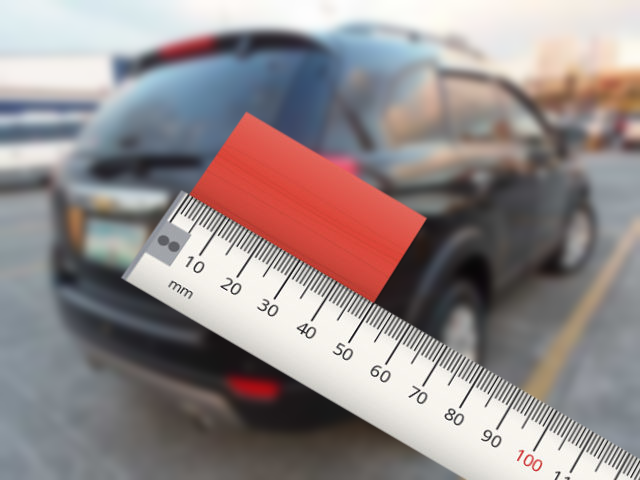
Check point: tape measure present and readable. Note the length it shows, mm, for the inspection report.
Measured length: 50 mm
